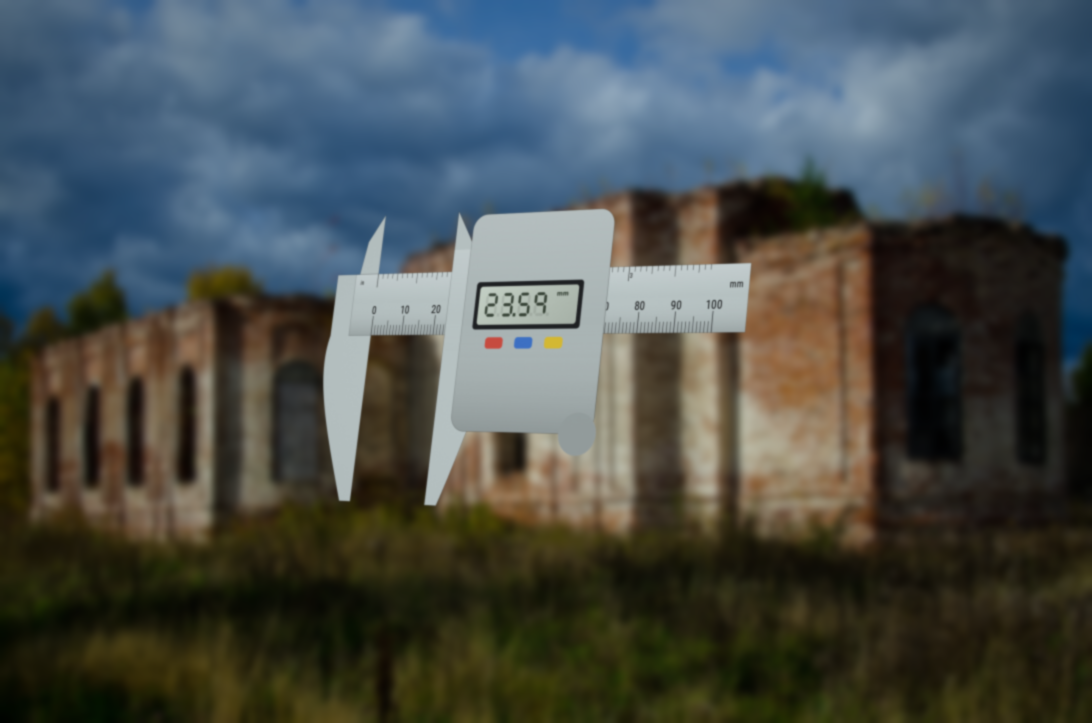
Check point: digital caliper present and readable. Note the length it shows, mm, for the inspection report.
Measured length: 23.59 mm
